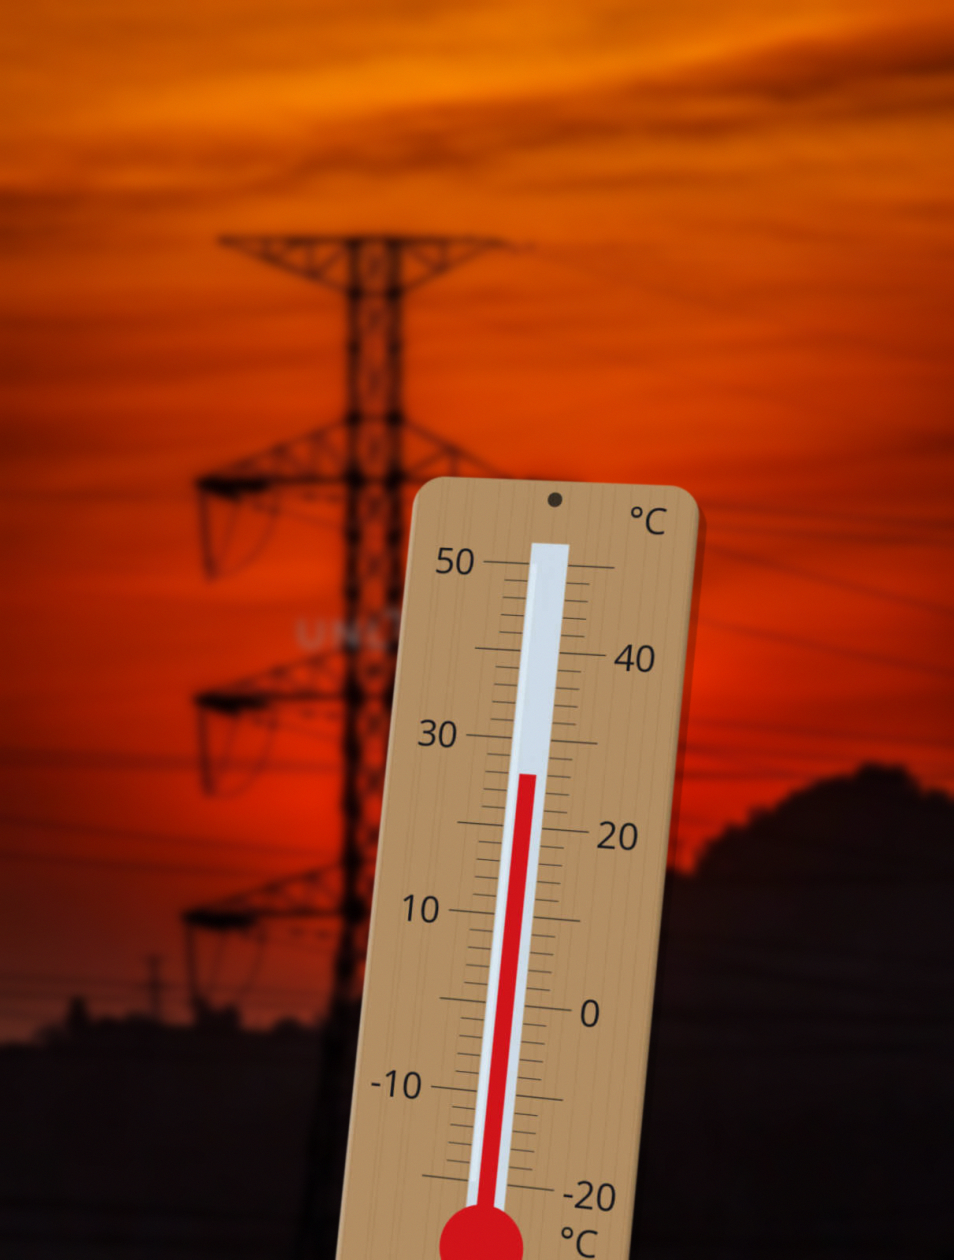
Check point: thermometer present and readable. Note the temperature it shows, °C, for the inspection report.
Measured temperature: 26 °C
